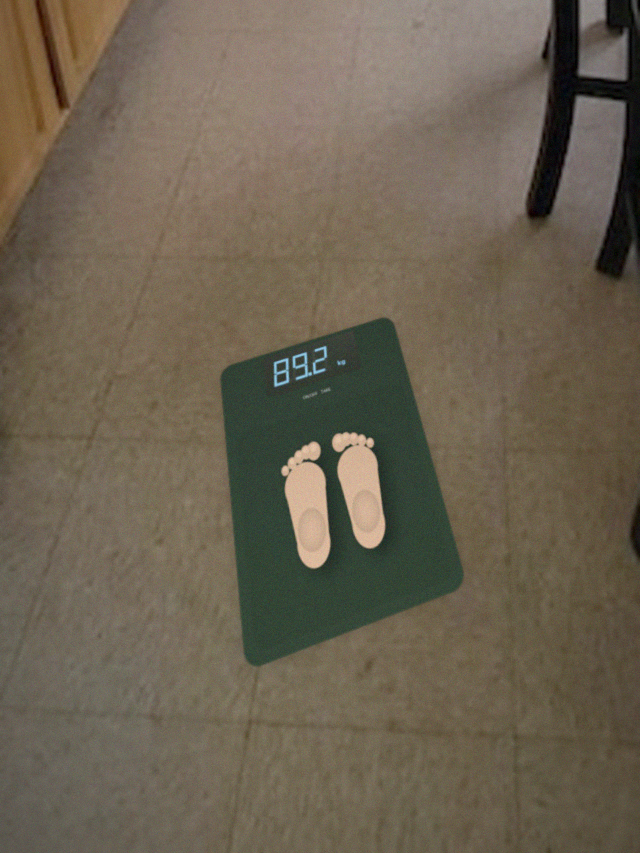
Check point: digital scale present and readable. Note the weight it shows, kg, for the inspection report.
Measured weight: 89.2 kg
